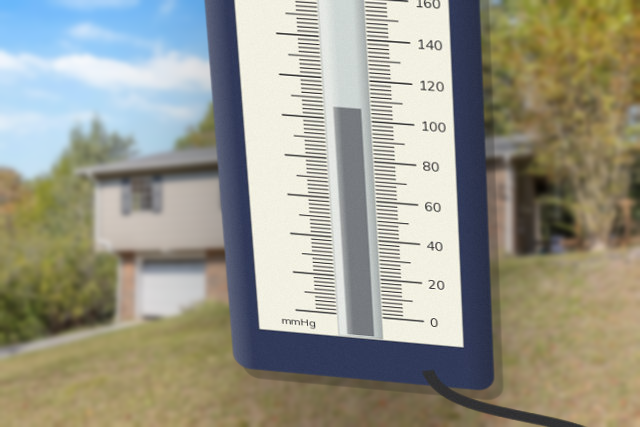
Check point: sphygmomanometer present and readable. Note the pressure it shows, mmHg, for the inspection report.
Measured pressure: 106 mmHg
